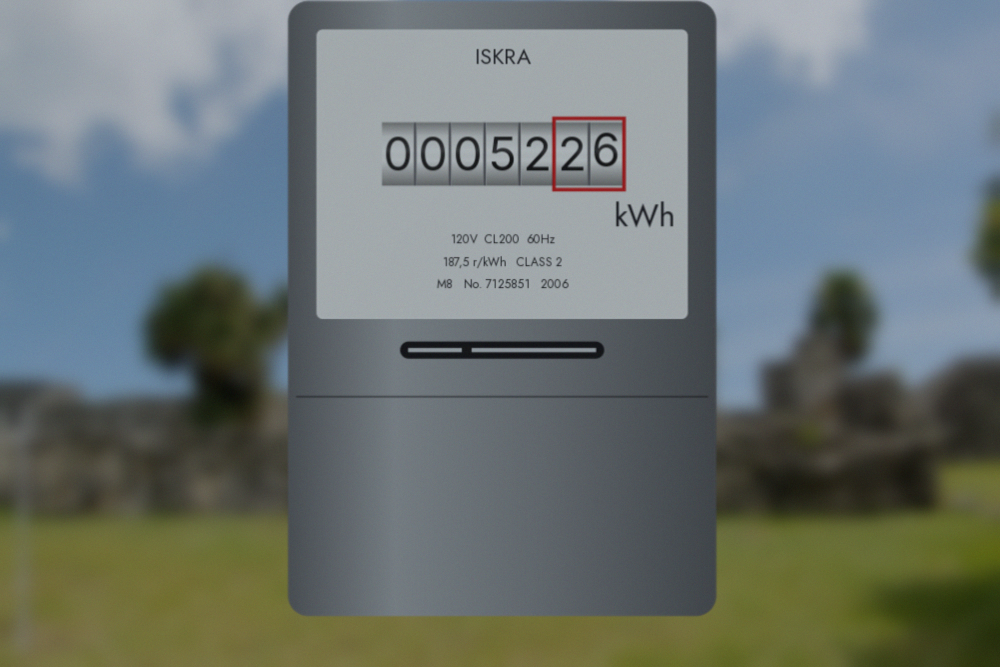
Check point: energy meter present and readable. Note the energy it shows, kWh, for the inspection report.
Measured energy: 52.26 kWh
